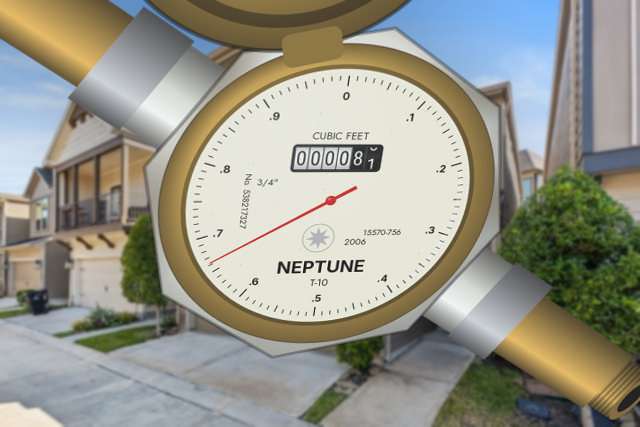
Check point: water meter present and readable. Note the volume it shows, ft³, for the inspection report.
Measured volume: 80.66 ft³
